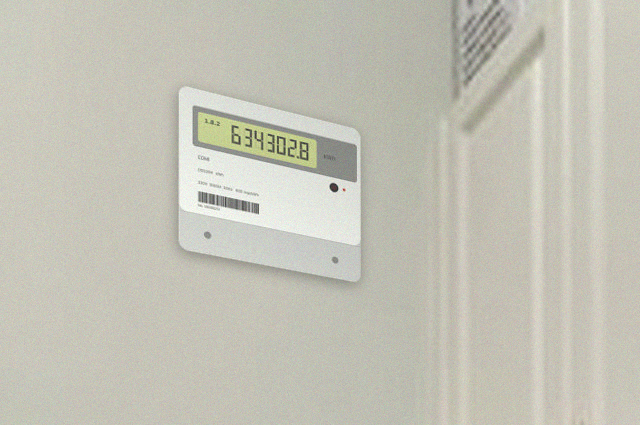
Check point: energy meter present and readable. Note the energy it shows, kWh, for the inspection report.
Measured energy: 634302.8 kWh
